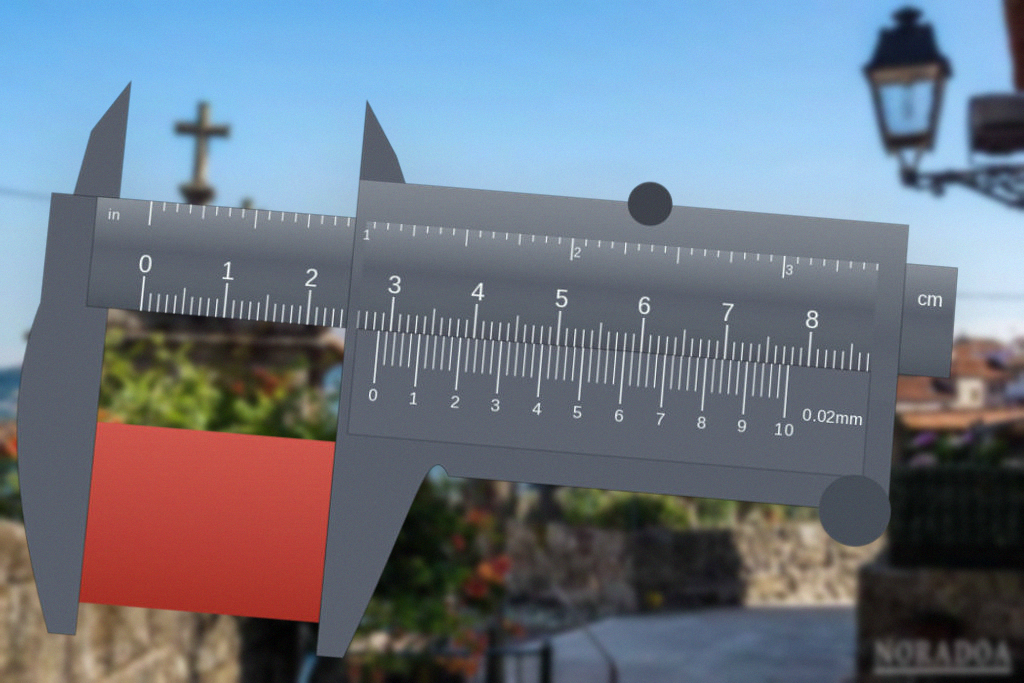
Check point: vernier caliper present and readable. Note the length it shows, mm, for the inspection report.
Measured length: 28.6 mm
